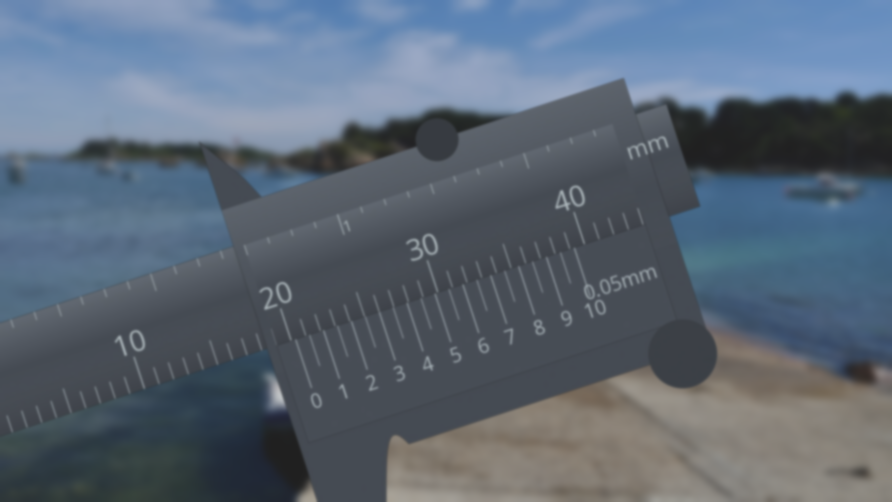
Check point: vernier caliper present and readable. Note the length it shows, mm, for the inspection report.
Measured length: 20.3 mm
